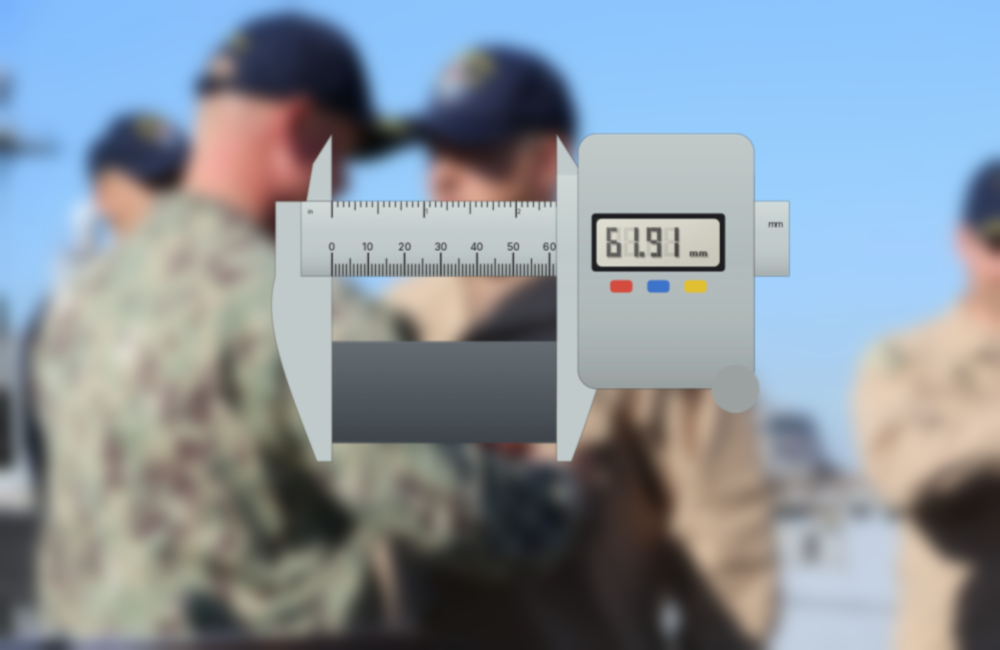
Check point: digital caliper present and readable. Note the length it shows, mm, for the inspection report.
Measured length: 61.91 mm
